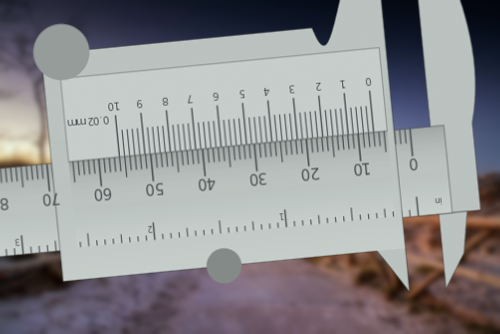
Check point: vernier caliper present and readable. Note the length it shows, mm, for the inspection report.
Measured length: 7.0 mm
